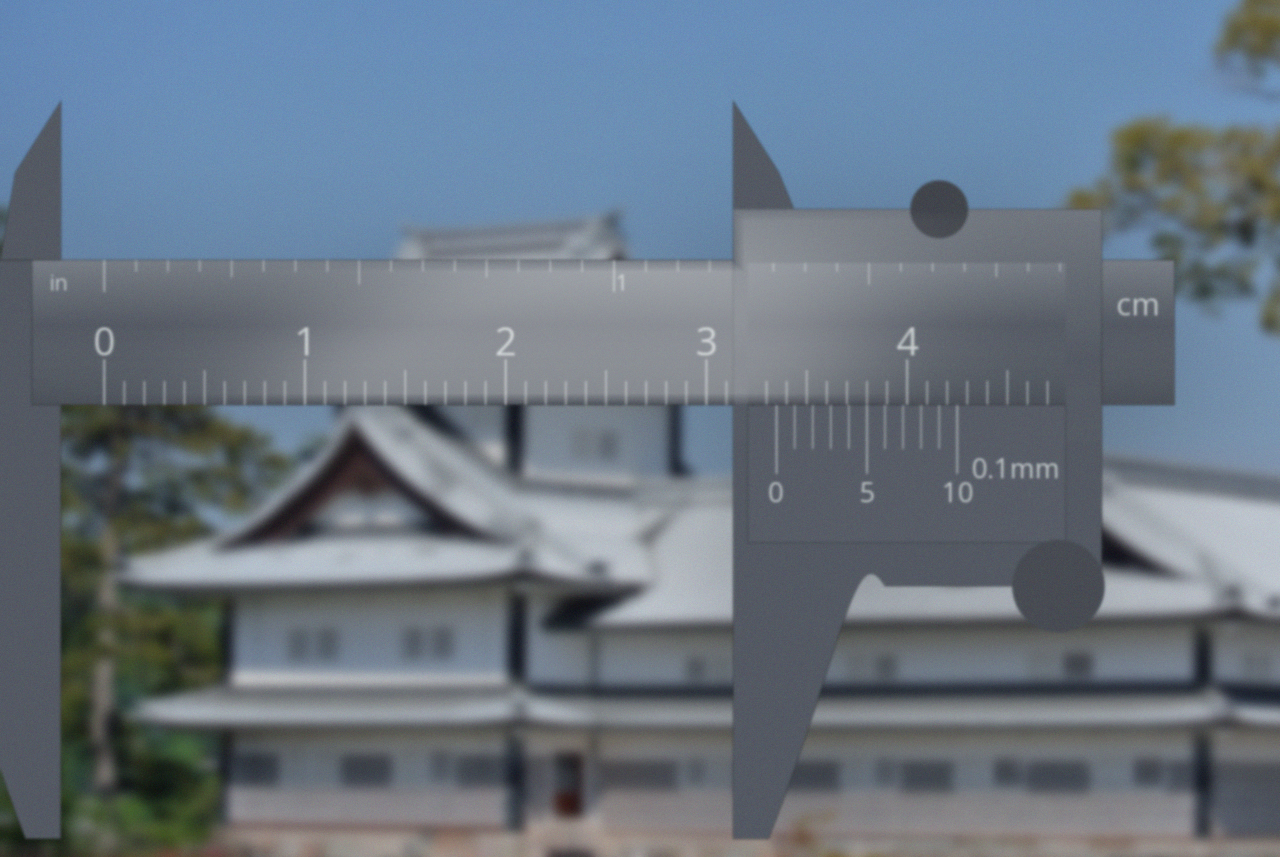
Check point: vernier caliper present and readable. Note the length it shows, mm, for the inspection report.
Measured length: 33.5 mm
